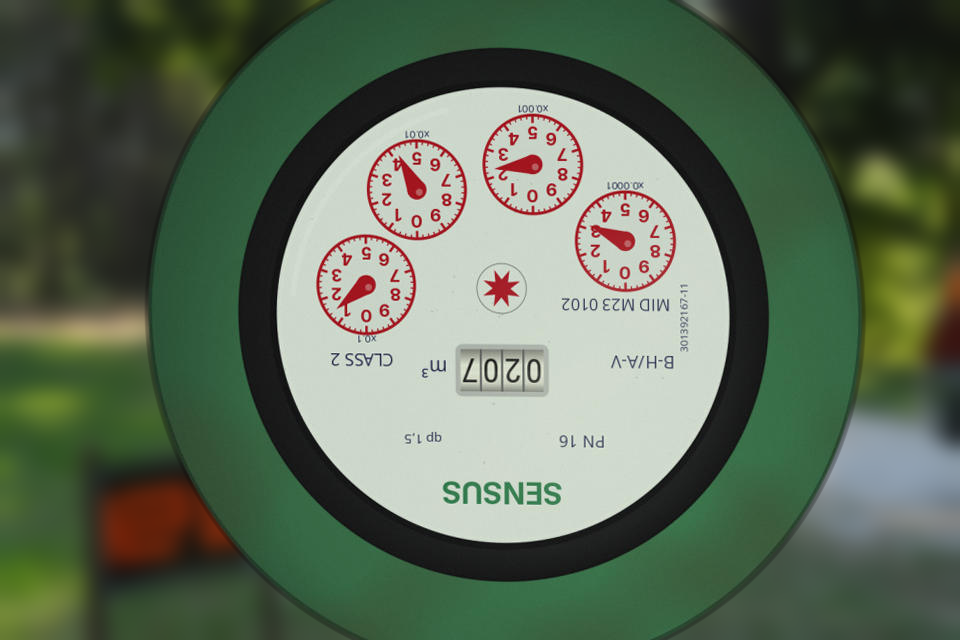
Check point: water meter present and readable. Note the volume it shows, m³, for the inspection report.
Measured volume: 207.1423 m³
